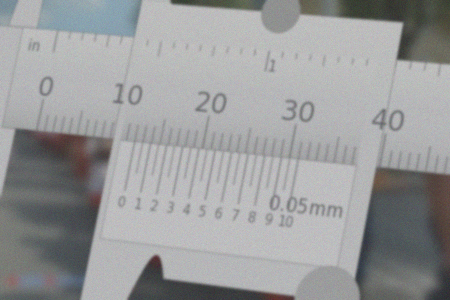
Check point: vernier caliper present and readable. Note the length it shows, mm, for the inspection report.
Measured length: 12.0 mm
